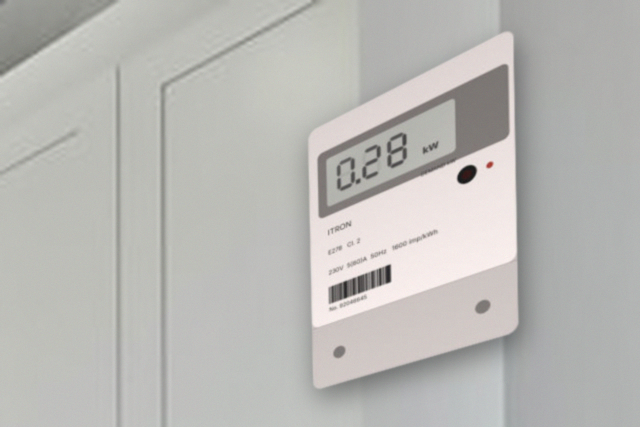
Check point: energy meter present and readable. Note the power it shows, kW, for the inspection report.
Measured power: 0.28 kW
